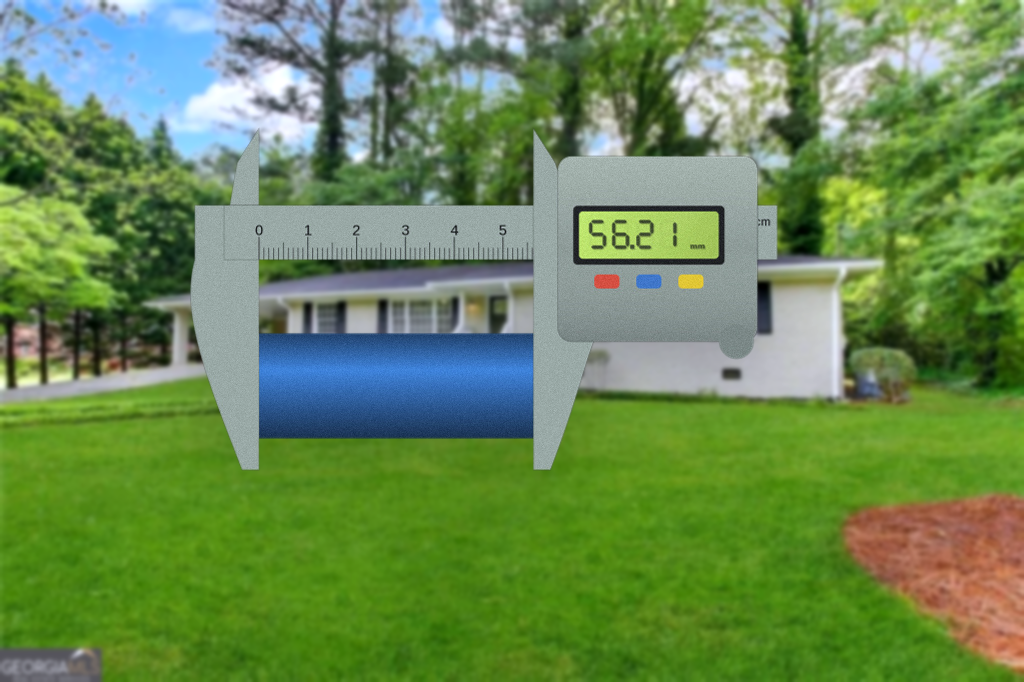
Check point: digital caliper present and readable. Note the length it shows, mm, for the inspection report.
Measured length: 56.21 mm
